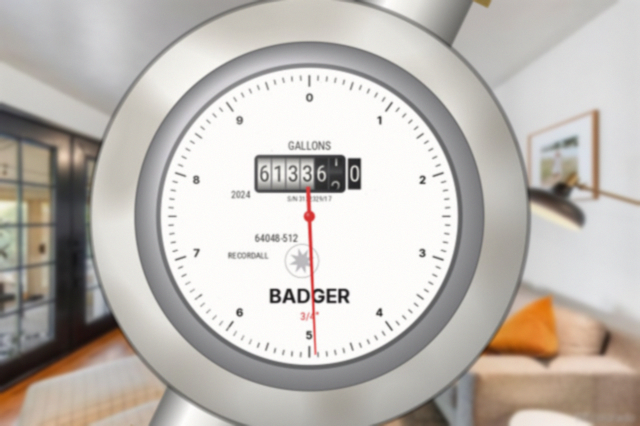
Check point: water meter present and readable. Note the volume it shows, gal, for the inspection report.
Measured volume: 6133614.9 gal
